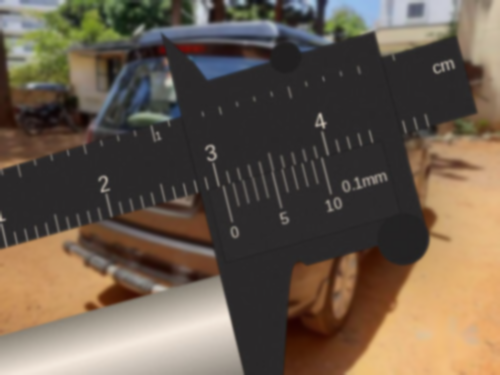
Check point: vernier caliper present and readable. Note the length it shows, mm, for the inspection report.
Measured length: 30.4 mm
